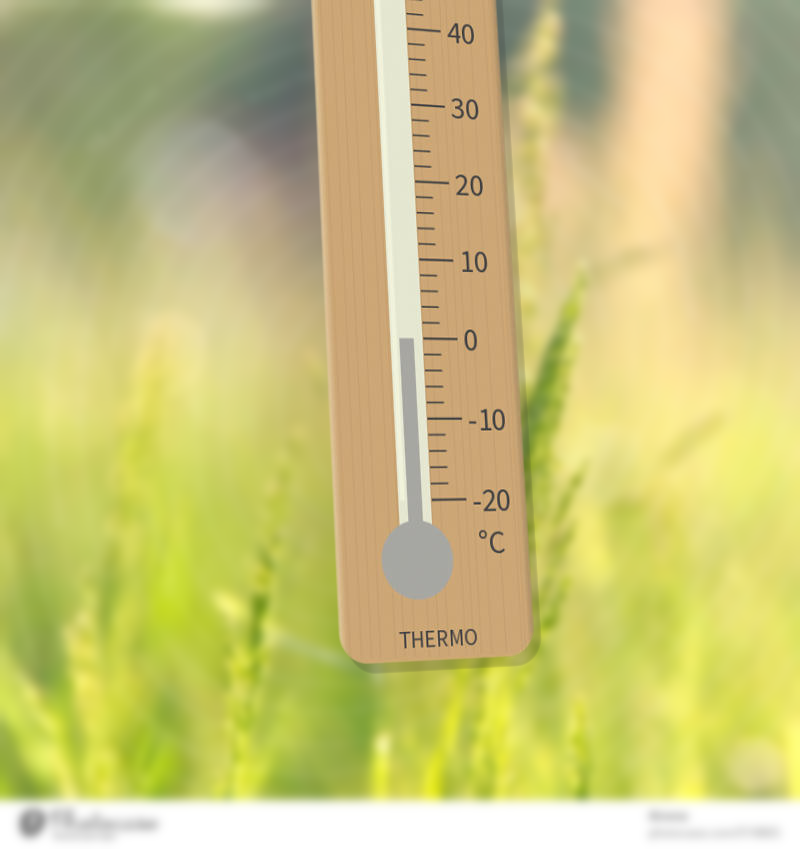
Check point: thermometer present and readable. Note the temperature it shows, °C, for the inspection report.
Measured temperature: 0 °C
